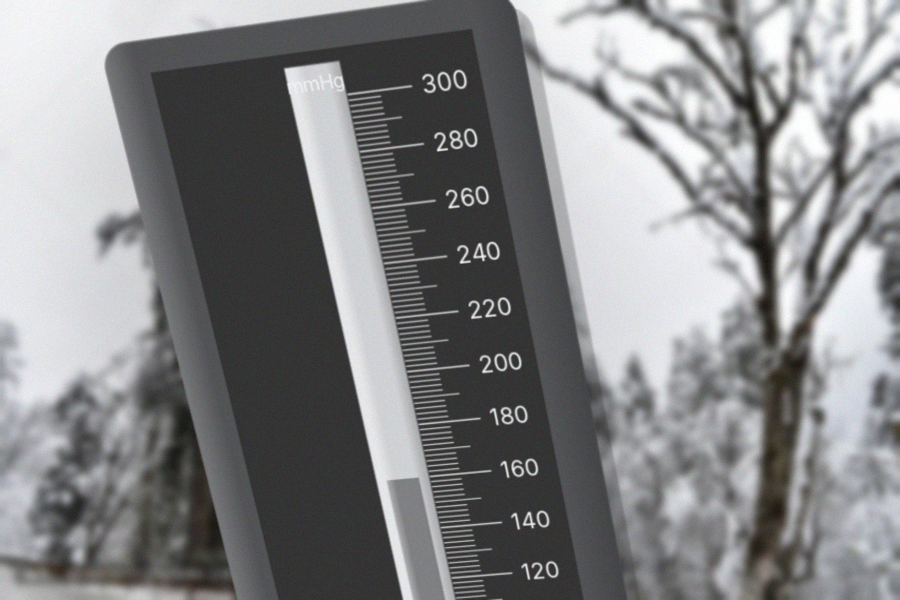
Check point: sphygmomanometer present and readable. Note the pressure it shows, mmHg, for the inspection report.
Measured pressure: 160 mmHg
